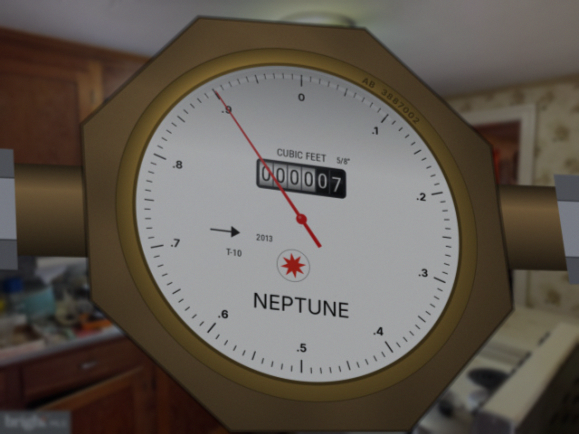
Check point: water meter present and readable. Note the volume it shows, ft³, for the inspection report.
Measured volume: 6.90 ft³
